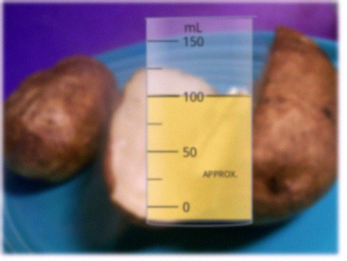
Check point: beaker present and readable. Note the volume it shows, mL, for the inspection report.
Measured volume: 100 mL
